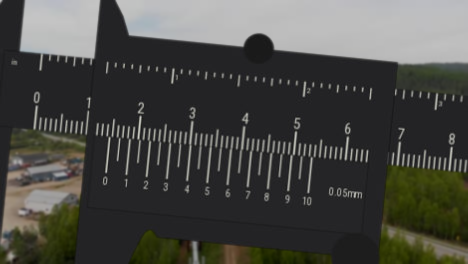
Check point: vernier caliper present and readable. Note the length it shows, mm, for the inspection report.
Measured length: 14.5 mm
